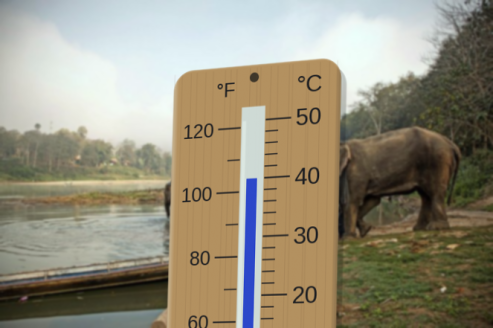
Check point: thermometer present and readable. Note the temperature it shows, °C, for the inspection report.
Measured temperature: 40 °C
